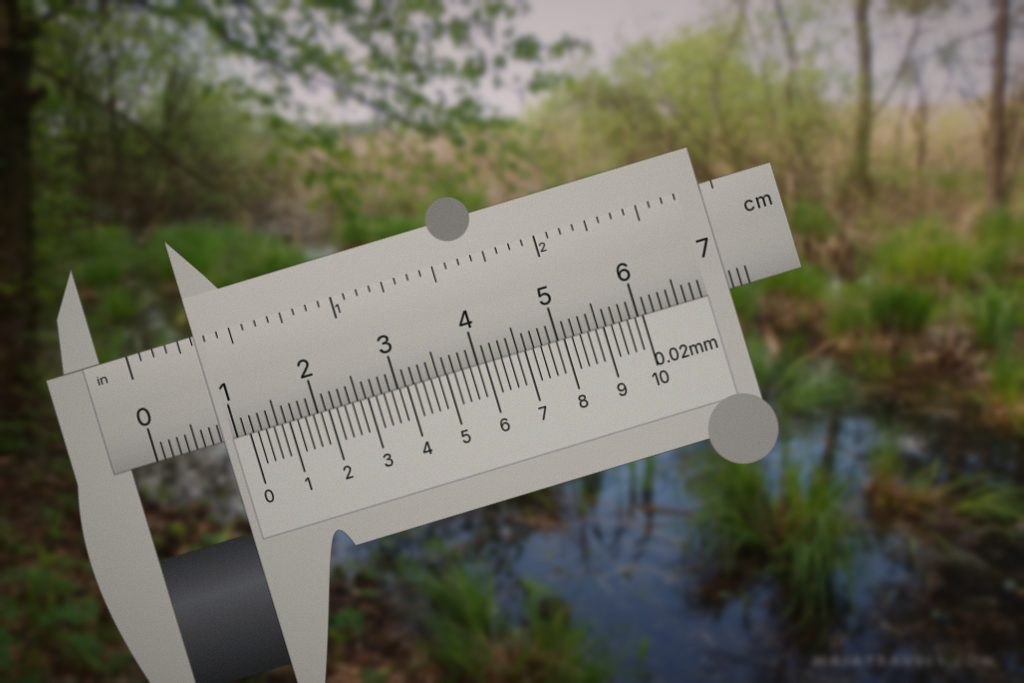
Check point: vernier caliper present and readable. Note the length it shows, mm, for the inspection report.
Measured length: 11.6 mm
